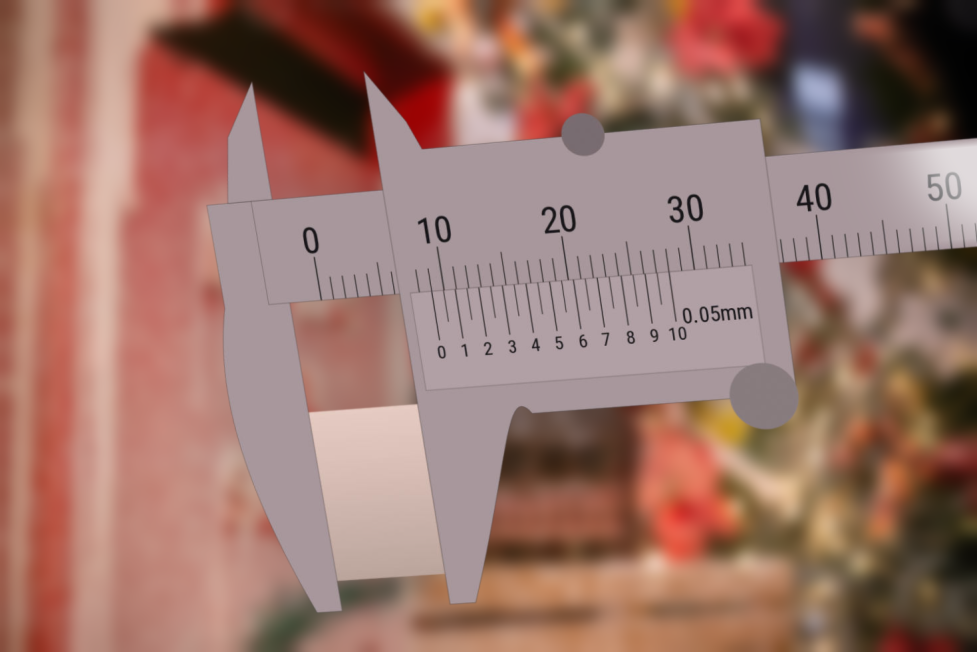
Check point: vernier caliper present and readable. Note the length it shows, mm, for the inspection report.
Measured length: 9.0 mm
